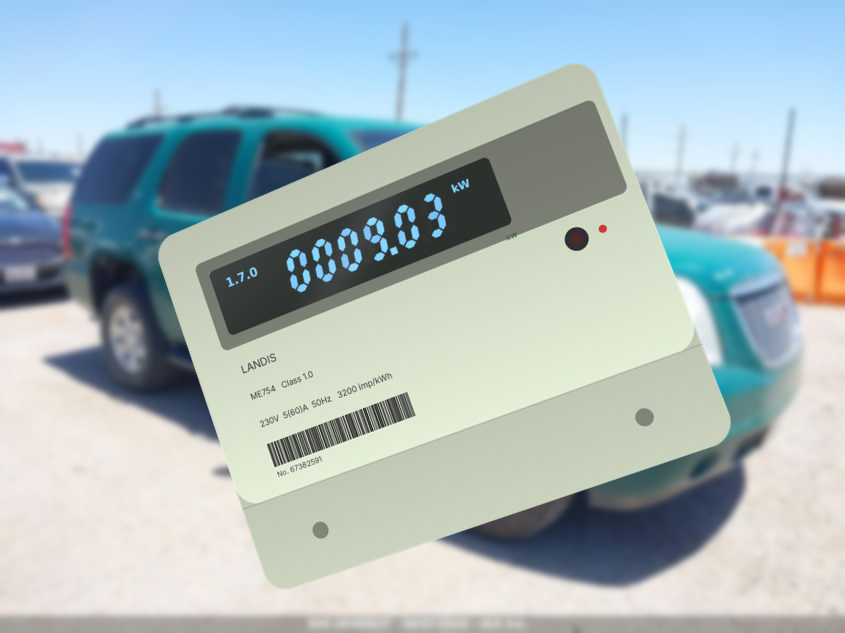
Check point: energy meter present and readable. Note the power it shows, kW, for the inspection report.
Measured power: 9.03 kW
